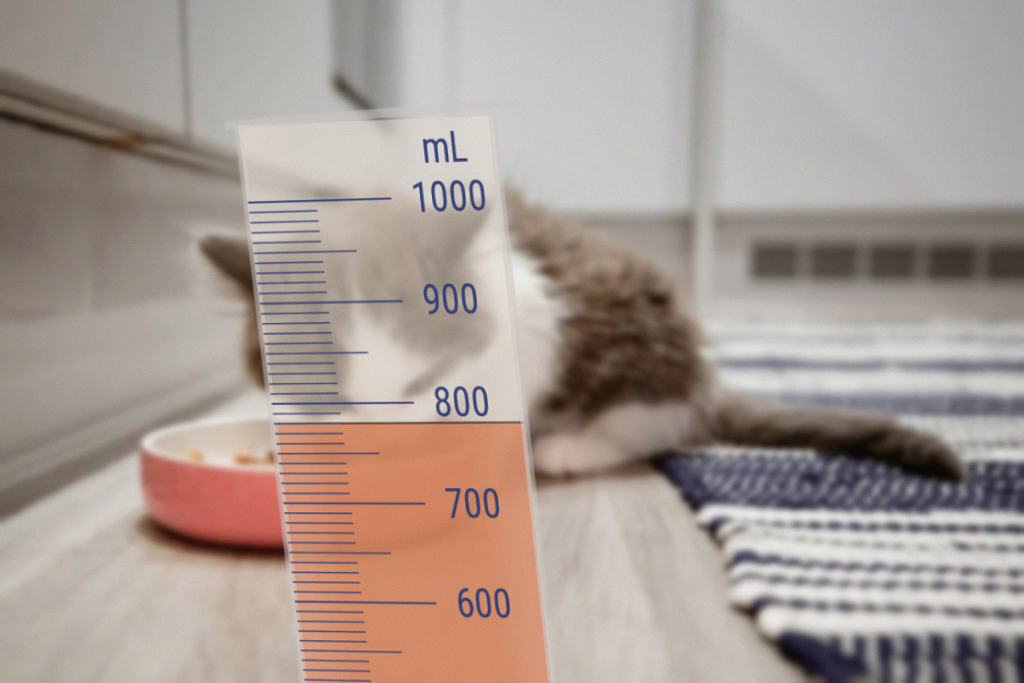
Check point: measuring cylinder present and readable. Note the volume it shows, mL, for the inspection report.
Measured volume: 780 mL
